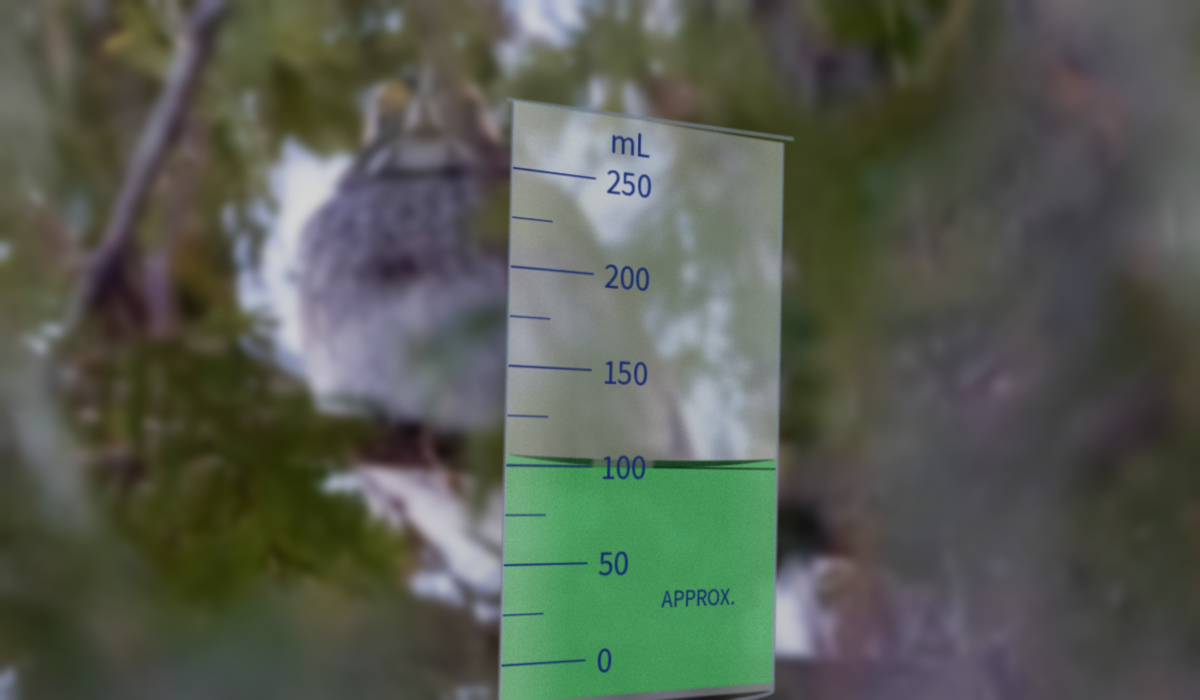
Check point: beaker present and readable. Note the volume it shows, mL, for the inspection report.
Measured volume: 100 mL
